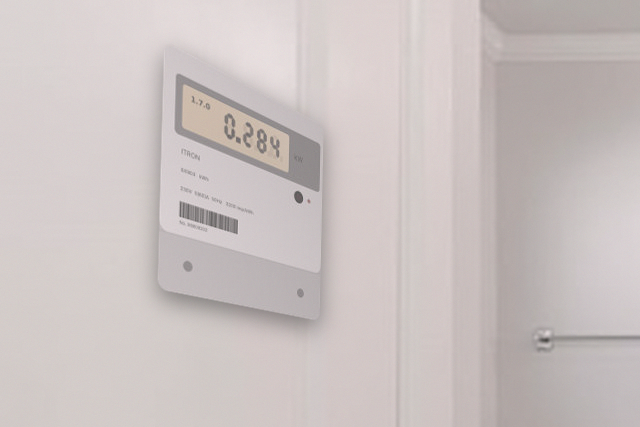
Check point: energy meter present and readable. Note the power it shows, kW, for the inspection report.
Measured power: 0.284 kW
